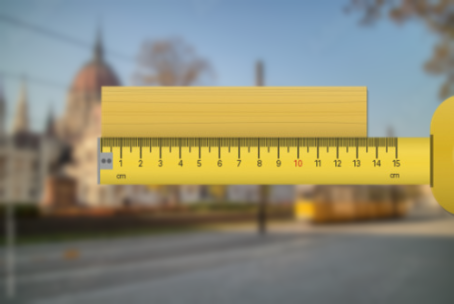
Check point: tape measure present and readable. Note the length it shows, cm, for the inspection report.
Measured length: 13.5 cm
